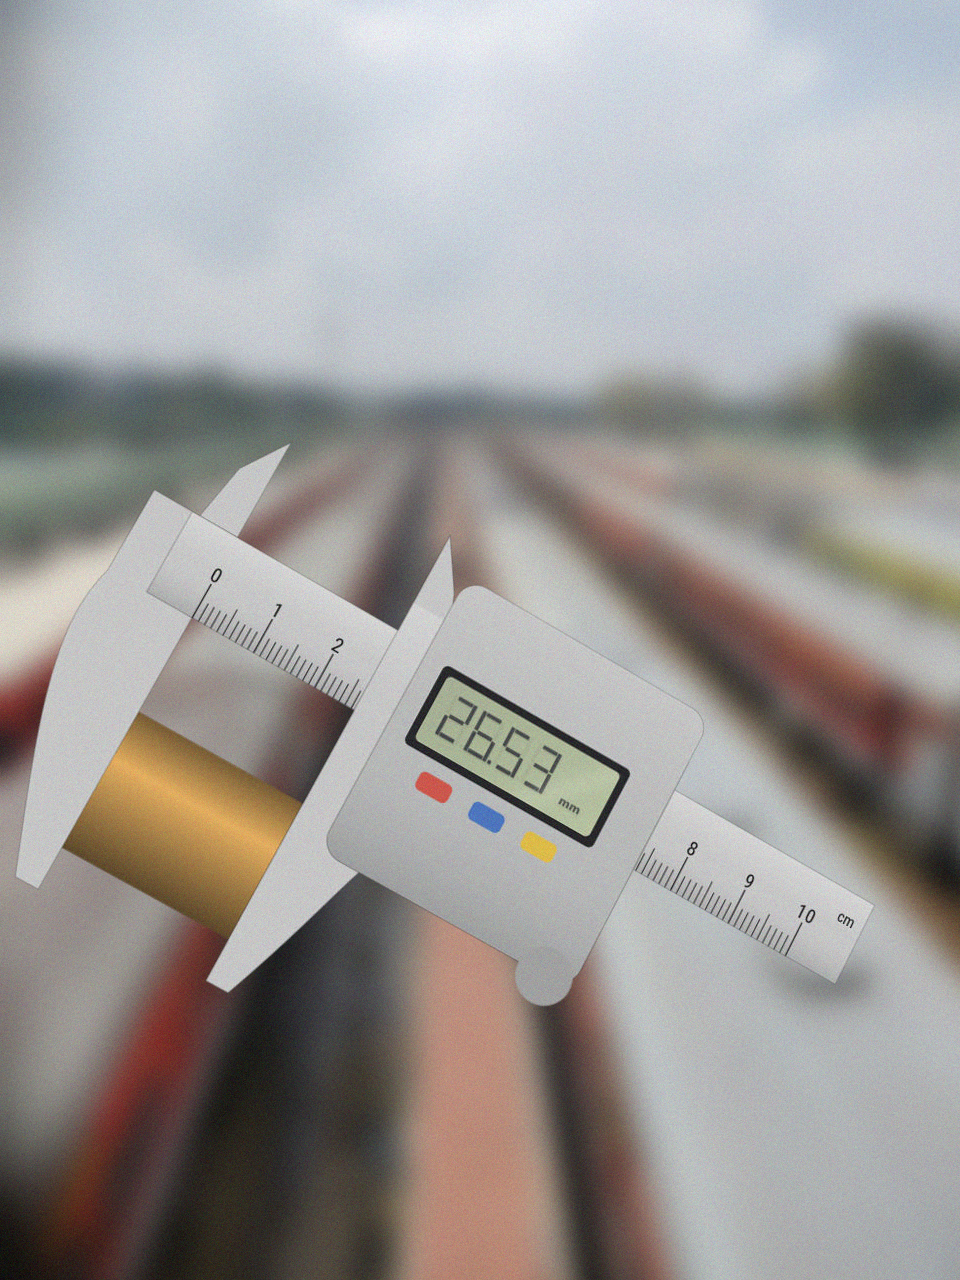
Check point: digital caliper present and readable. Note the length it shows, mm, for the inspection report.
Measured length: 26.53 mm
